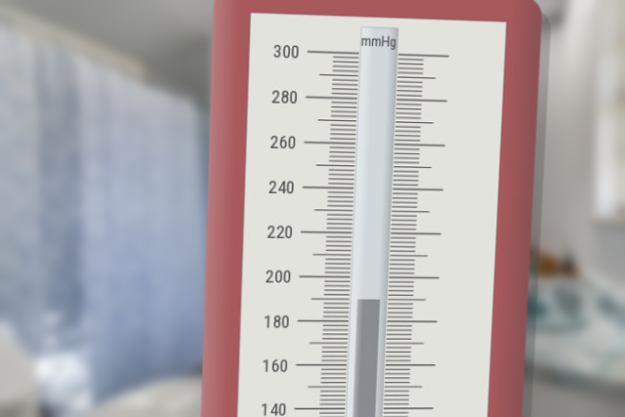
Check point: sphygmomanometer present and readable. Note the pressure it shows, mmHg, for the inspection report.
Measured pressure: 190 mmHg
